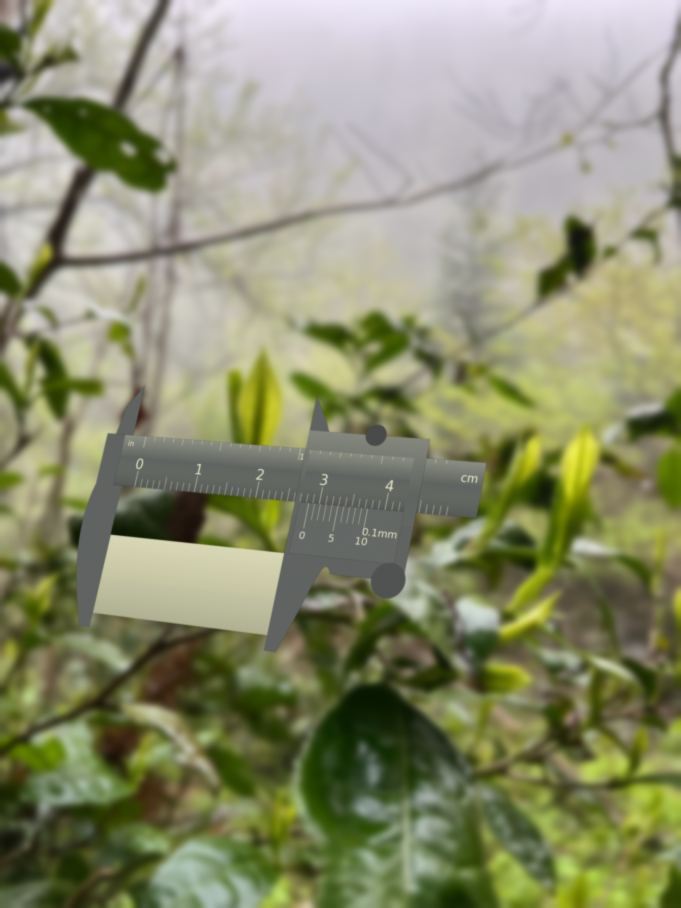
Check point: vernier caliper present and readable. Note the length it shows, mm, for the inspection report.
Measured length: 28.4 mm
